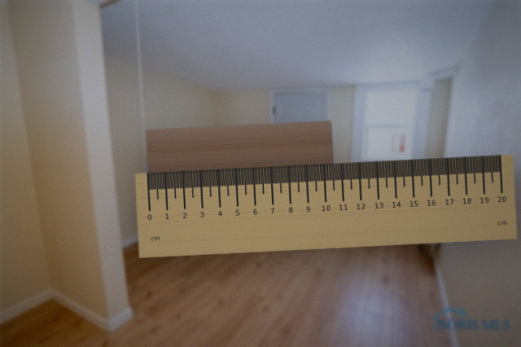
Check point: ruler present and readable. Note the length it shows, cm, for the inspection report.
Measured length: 10.5 cm
